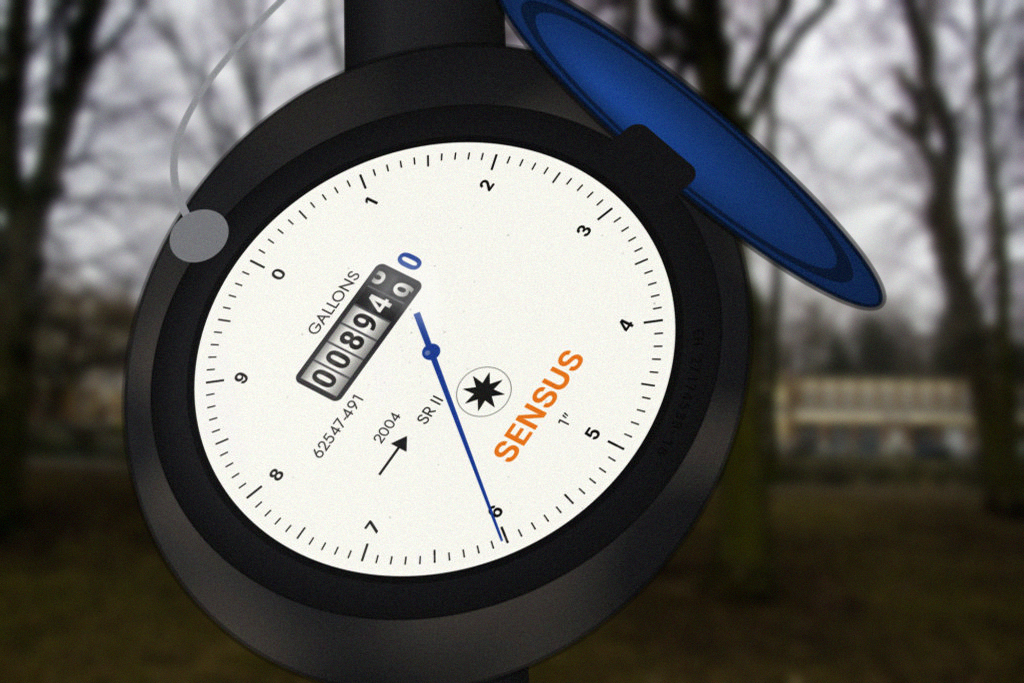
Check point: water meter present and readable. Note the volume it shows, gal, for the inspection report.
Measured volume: 89486.0 gal
